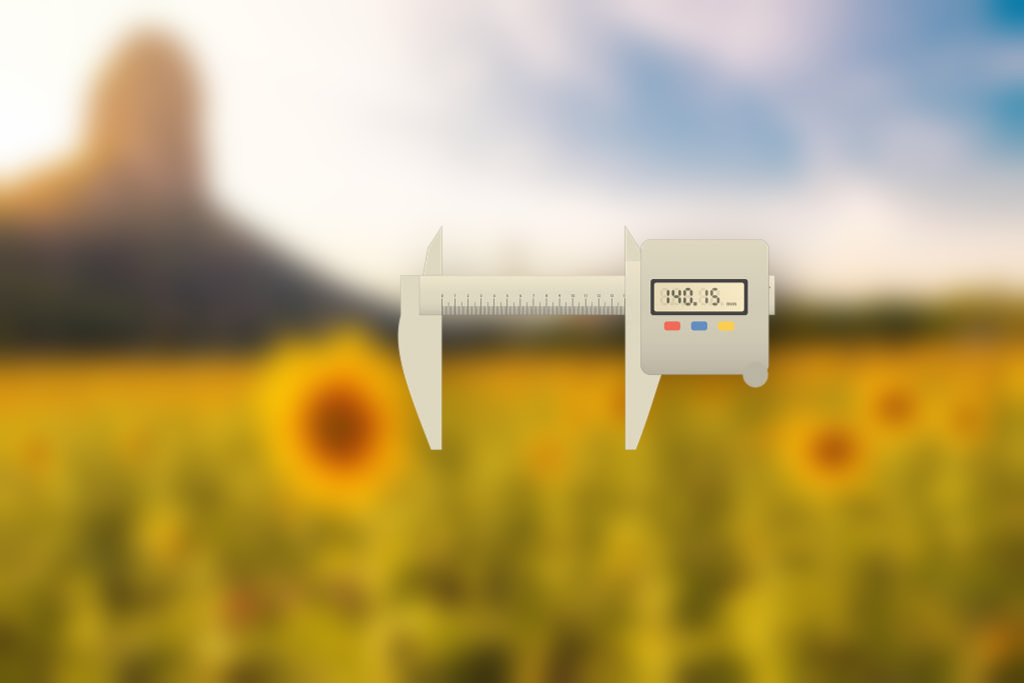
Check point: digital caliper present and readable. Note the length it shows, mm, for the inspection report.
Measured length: 140.15 mm
